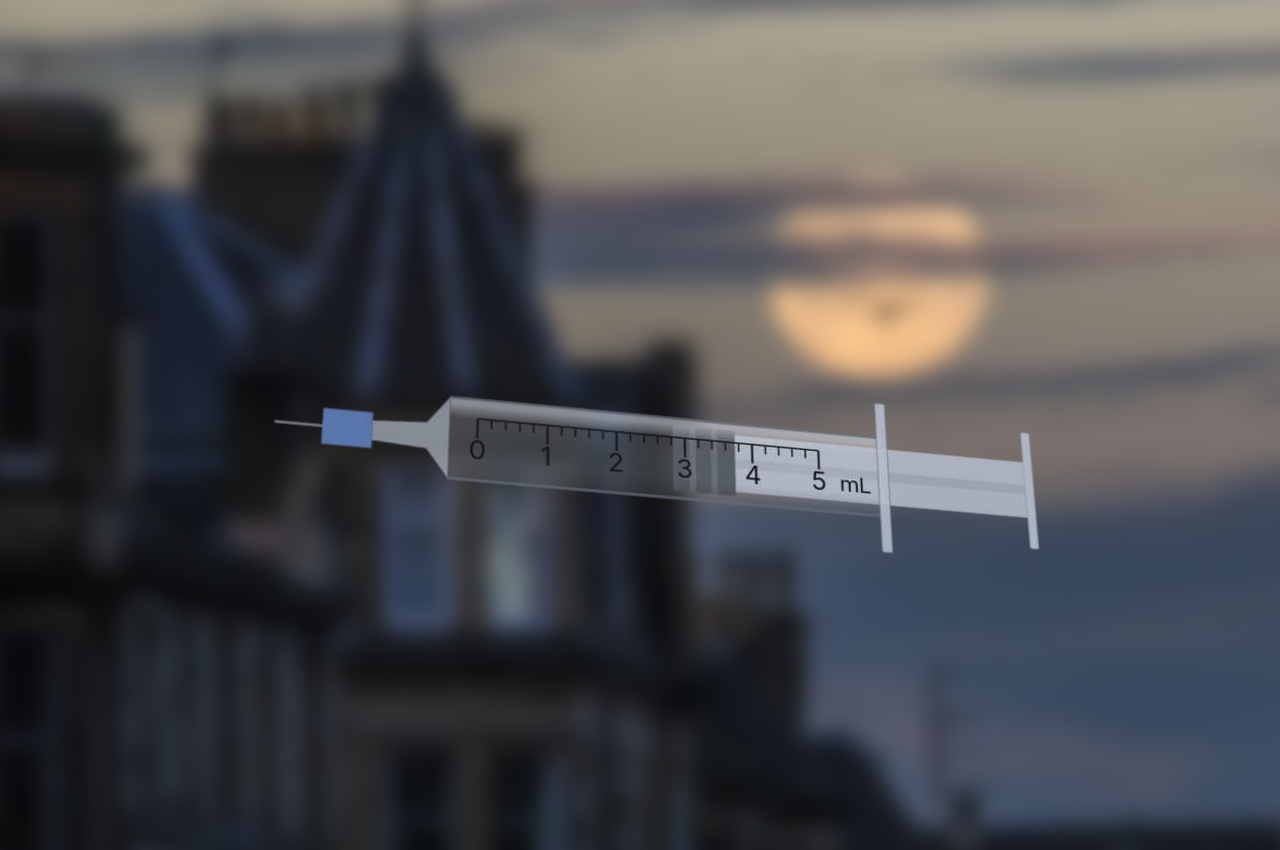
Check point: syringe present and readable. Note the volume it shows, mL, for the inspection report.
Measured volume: 2.8 mL
